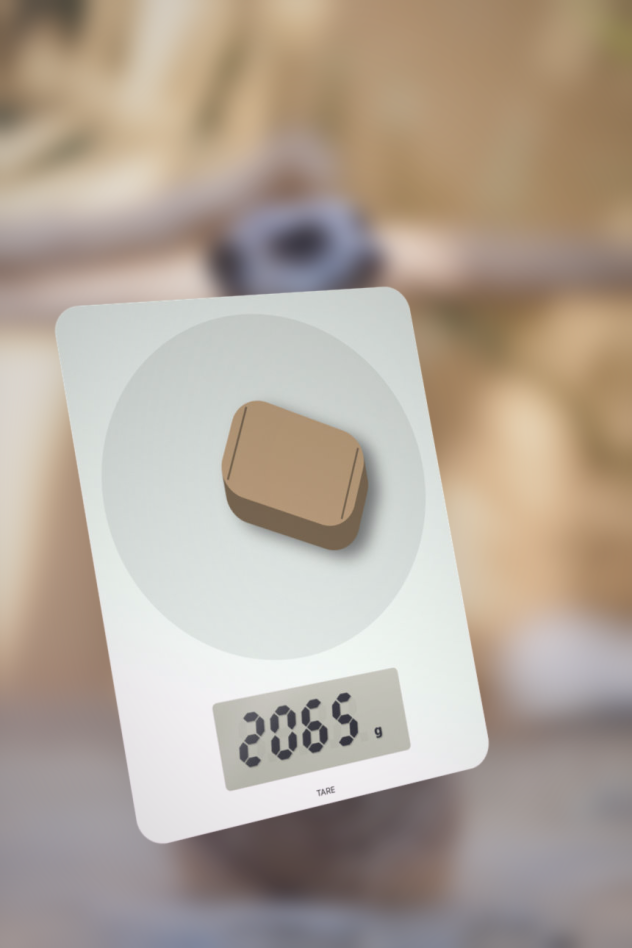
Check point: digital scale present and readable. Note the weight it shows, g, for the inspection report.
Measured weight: 2065 g
